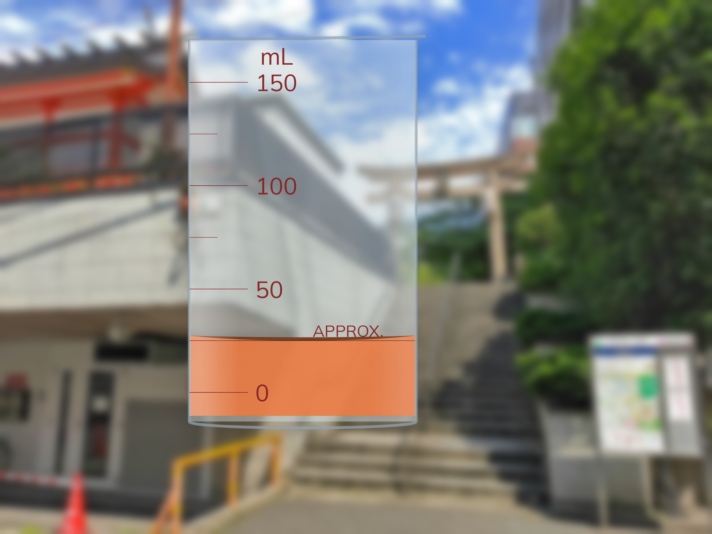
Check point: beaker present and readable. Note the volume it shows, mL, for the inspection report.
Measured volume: 25 mL
